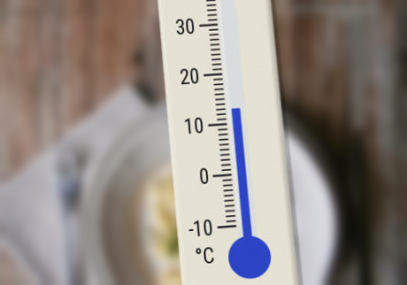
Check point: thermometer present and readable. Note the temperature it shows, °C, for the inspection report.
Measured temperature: 13 °C
